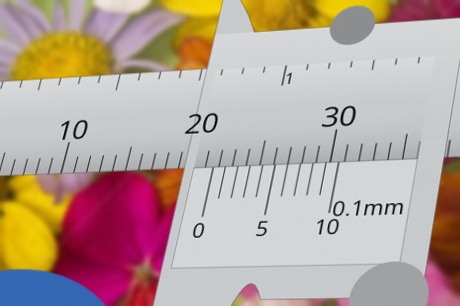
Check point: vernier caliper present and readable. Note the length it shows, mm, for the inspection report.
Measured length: 21.6 mm
